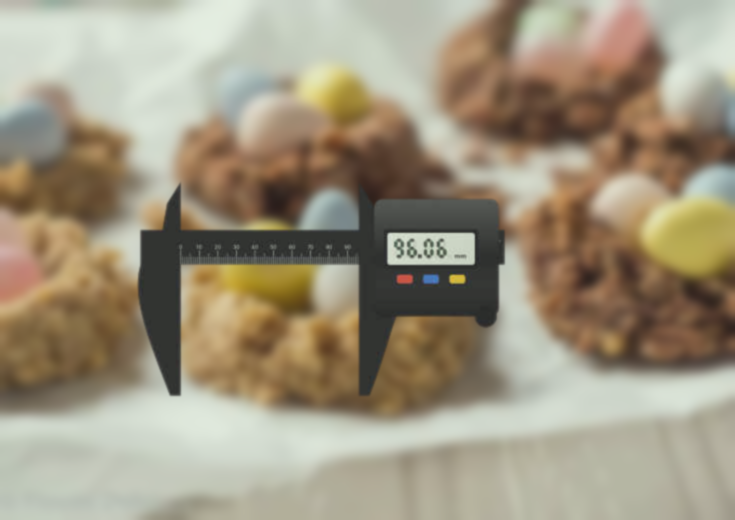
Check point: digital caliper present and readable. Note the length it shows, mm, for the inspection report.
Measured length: 96.06 mm
